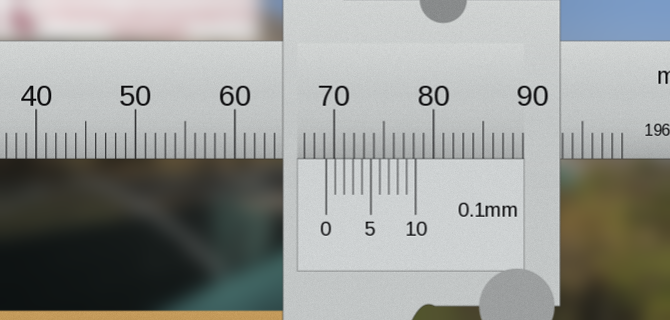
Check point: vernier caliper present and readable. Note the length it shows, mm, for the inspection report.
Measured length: 69.2 mm
